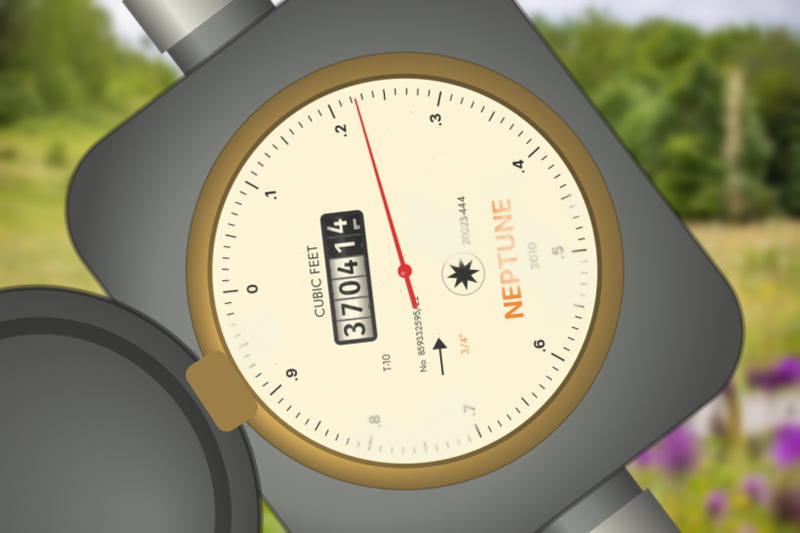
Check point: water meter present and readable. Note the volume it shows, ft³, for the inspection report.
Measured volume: 370414.22 ft³
